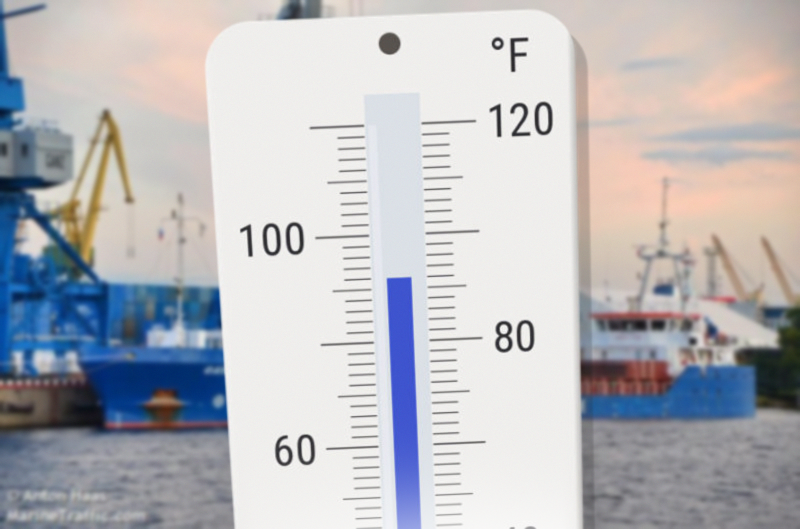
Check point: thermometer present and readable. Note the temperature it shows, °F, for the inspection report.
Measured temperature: 92 °F
